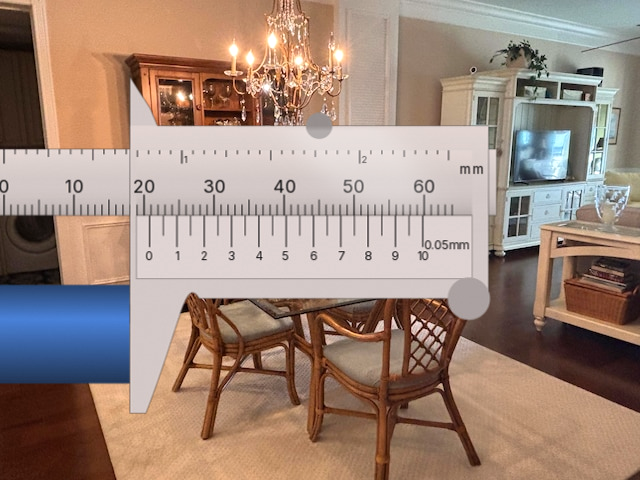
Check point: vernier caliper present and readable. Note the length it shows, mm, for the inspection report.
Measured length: 20.8 mm
